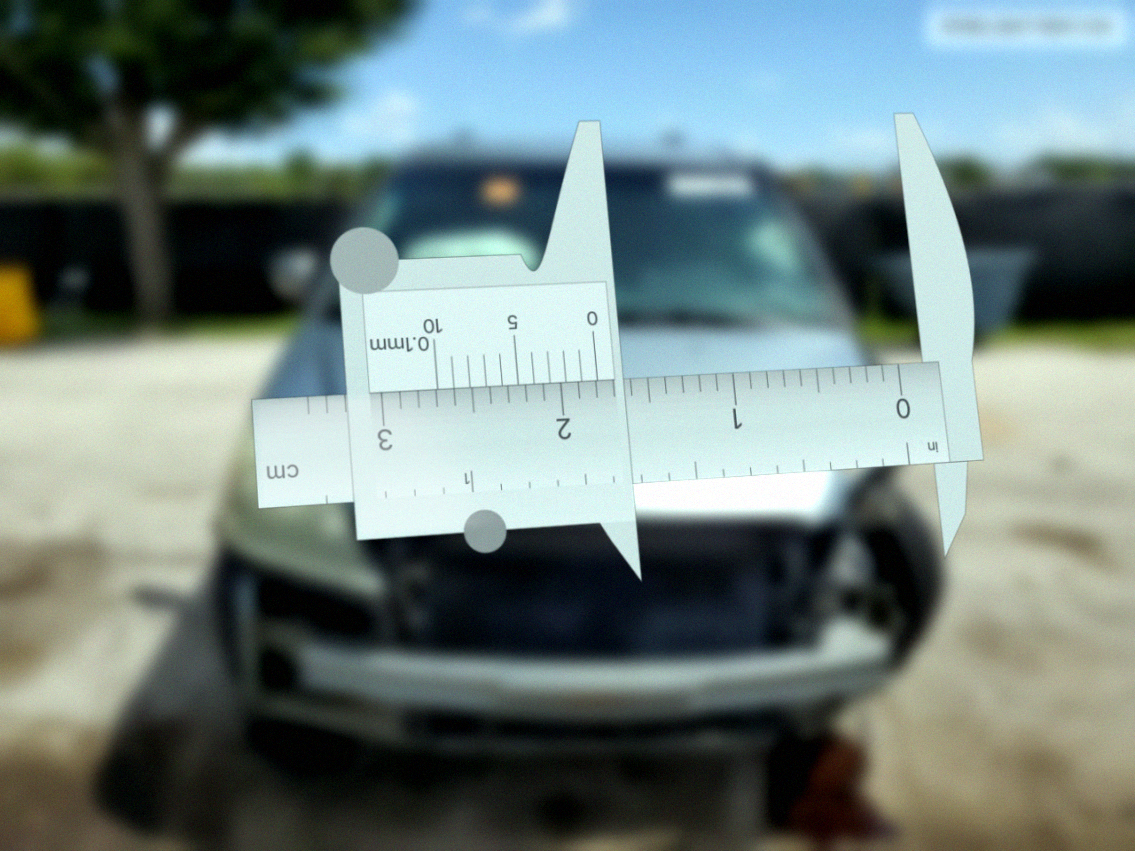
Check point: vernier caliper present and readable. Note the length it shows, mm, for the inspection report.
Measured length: 17.9 mm
